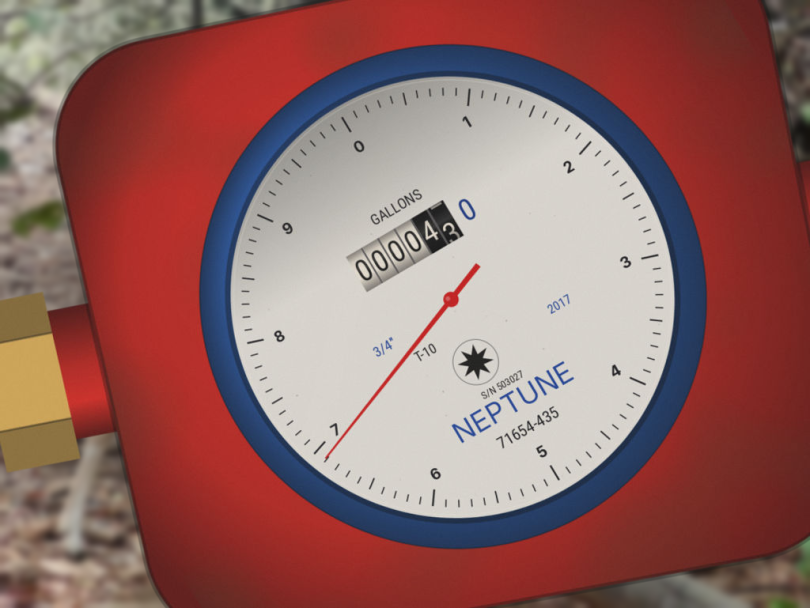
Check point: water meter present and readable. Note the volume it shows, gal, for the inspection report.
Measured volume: 426.9 gal
